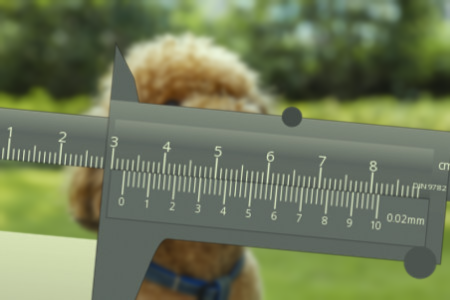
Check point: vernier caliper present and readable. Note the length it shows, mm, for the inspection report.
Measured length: 32.5 mm
